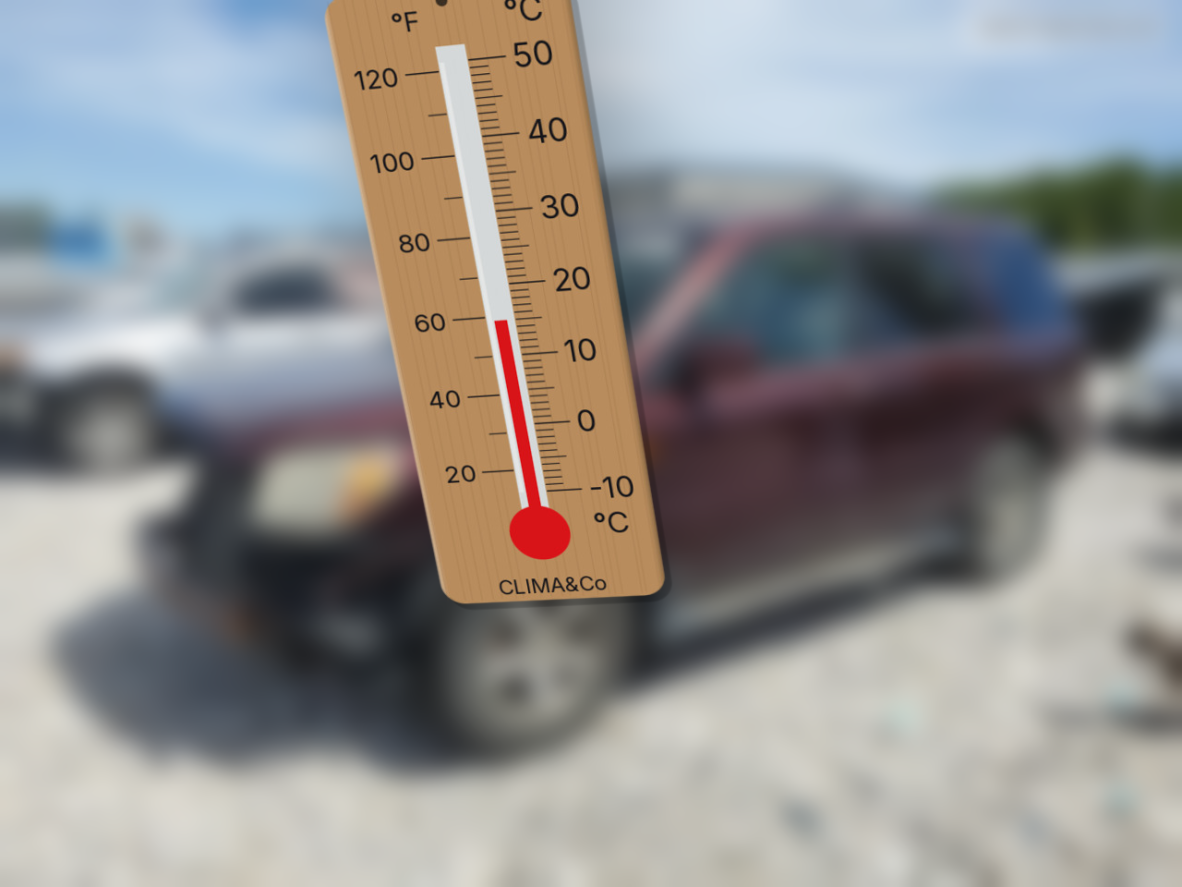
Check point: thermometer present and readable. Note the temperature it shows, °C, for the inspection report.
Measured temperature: 15 °C
